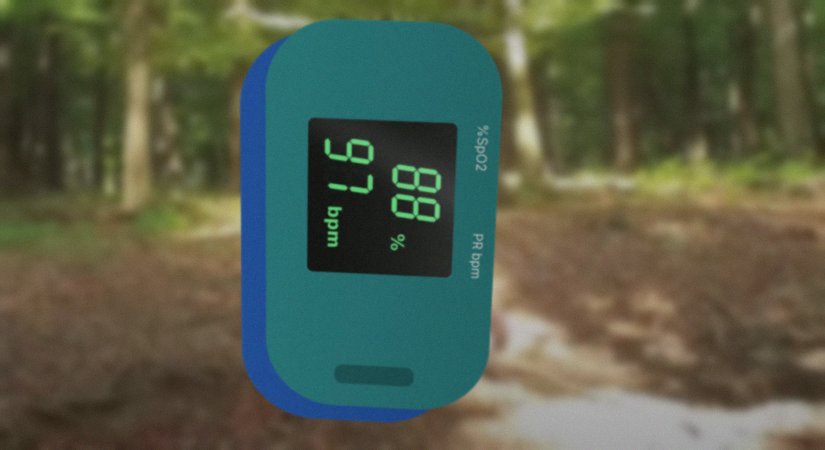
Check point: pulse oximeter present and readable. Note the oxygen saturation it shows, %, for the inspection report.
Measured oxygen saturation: 88 %
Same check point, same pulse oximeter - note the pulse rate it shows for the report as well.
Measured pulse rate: 97 bpm
